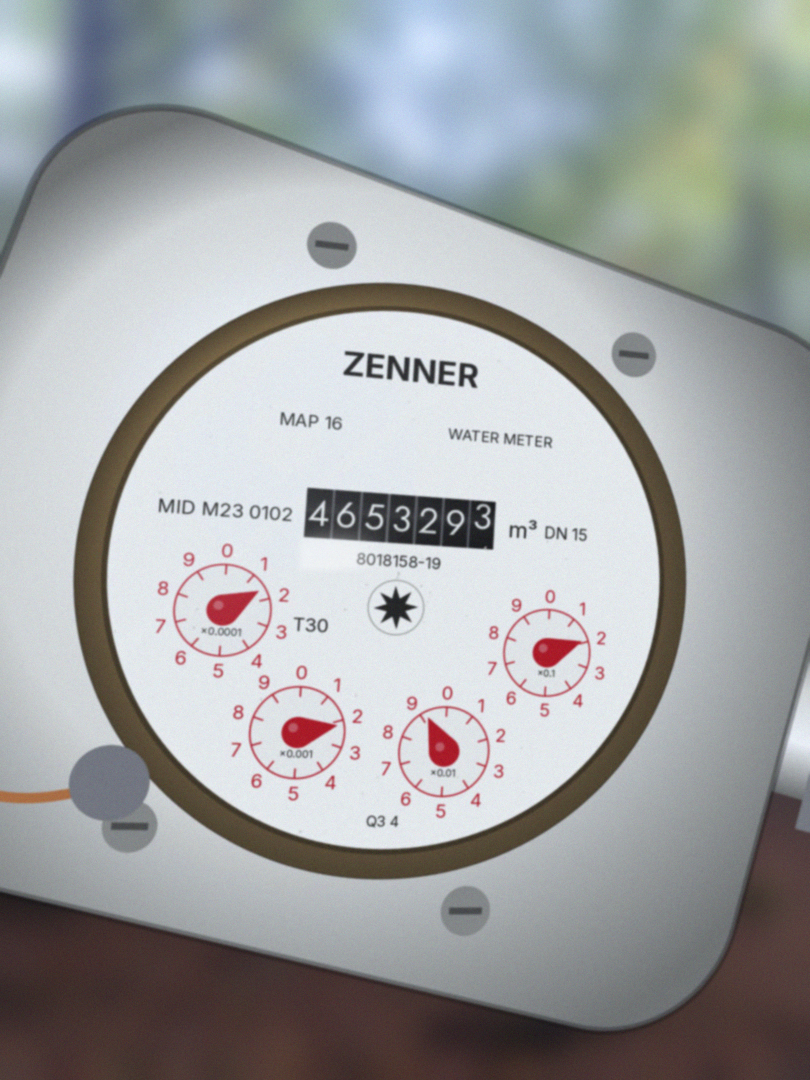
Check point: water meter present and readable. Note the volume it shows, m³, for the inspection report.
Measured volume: 4653293.1921 m³
